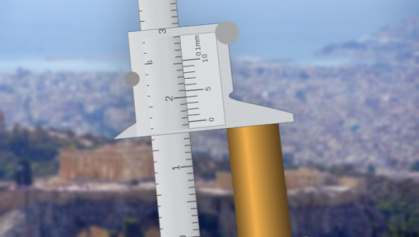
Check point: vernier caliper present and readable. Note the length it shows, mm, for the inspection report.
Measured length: 16.4 mm
